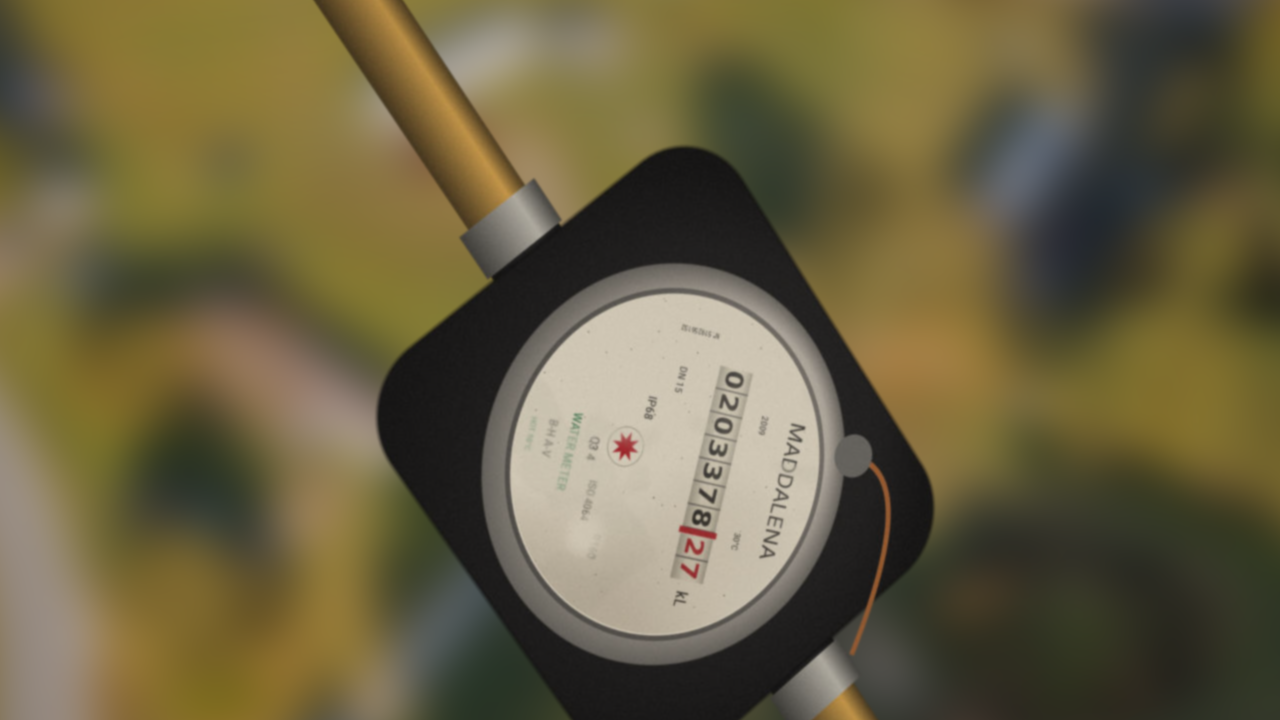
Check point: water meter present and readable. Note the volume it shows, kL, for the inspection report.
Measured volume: 203378.27 kL
